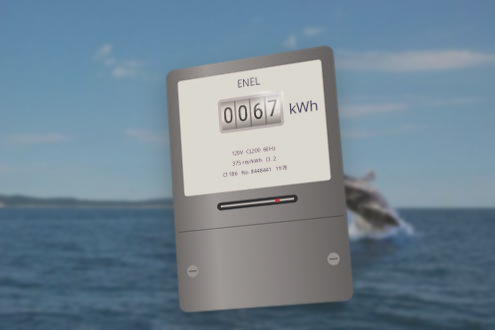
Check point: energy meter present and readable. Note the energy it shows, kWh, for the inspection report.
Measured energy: 67 kWh
